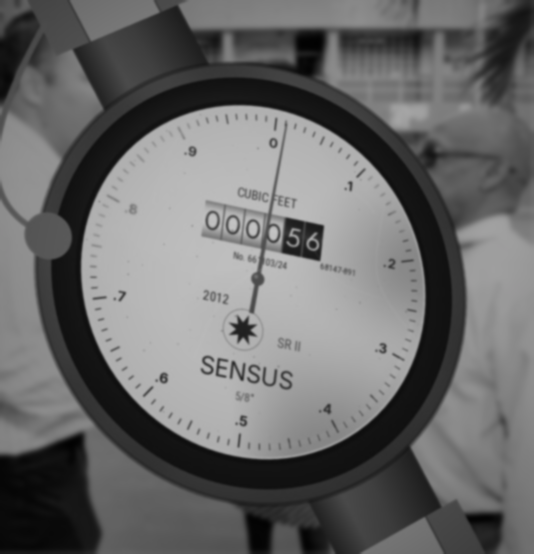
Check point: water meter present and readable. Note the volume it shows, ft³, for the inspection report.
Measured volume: 56.01 ft³
